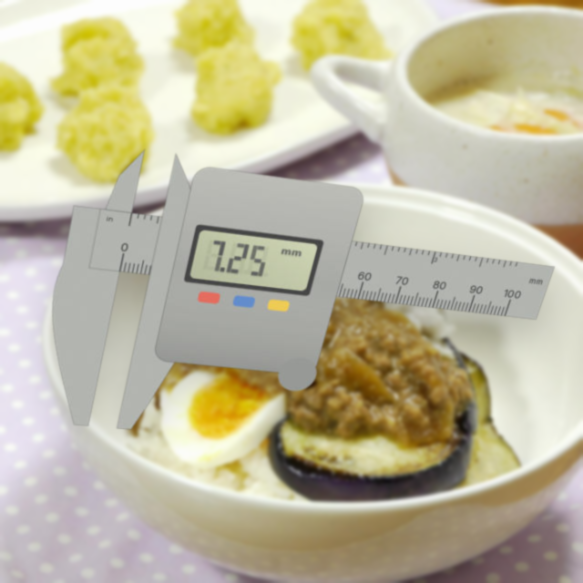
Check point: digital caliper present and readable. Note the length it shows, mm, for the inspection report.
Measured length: 7.25 mm
